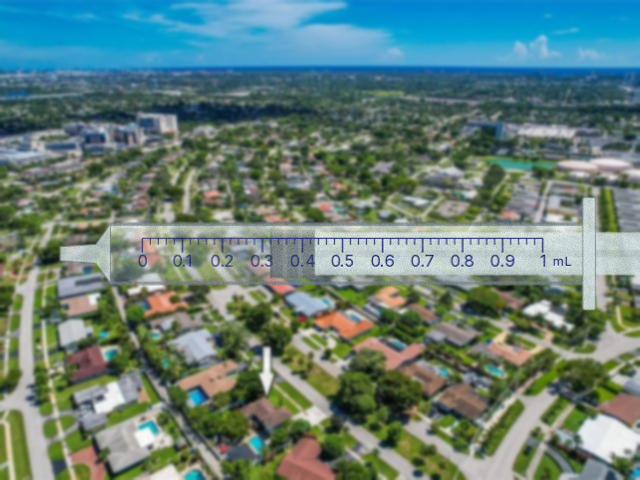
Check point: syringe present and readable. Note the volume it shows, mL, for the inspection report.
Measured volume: 0.32 mL
